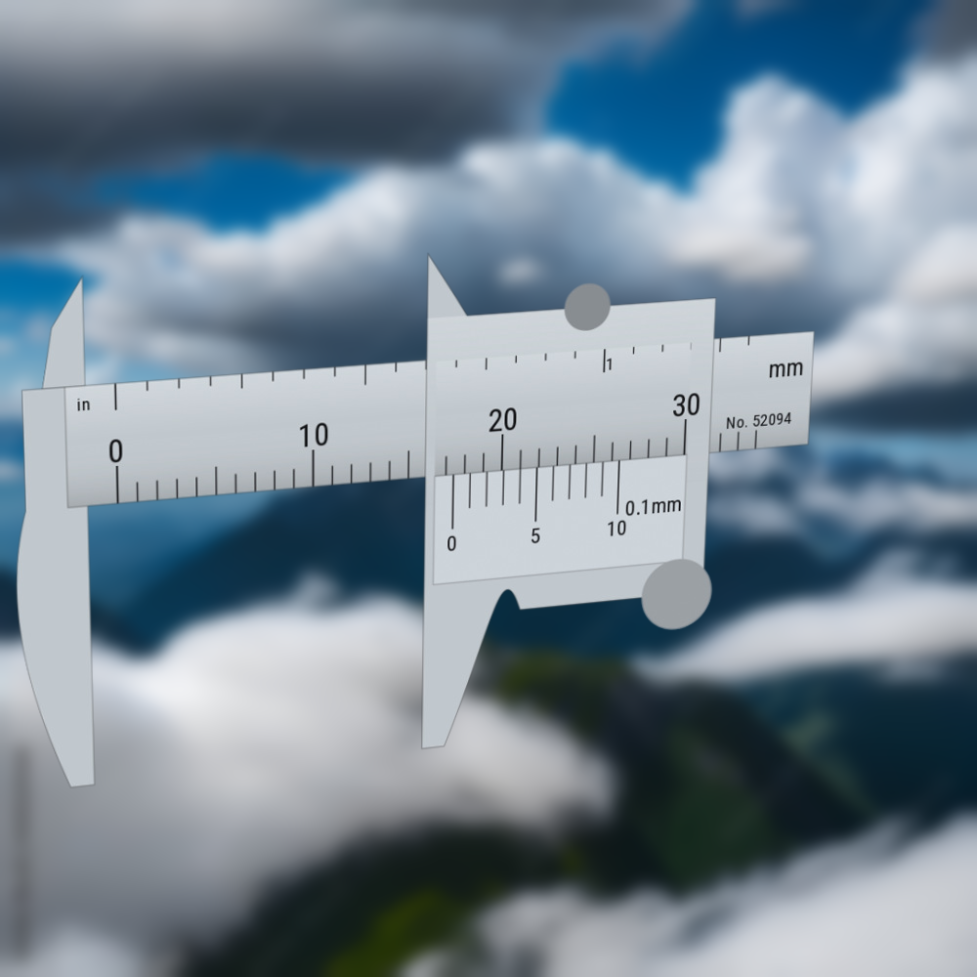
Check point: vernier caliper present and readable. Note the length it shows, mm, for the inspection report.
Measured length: 17.4 mm
